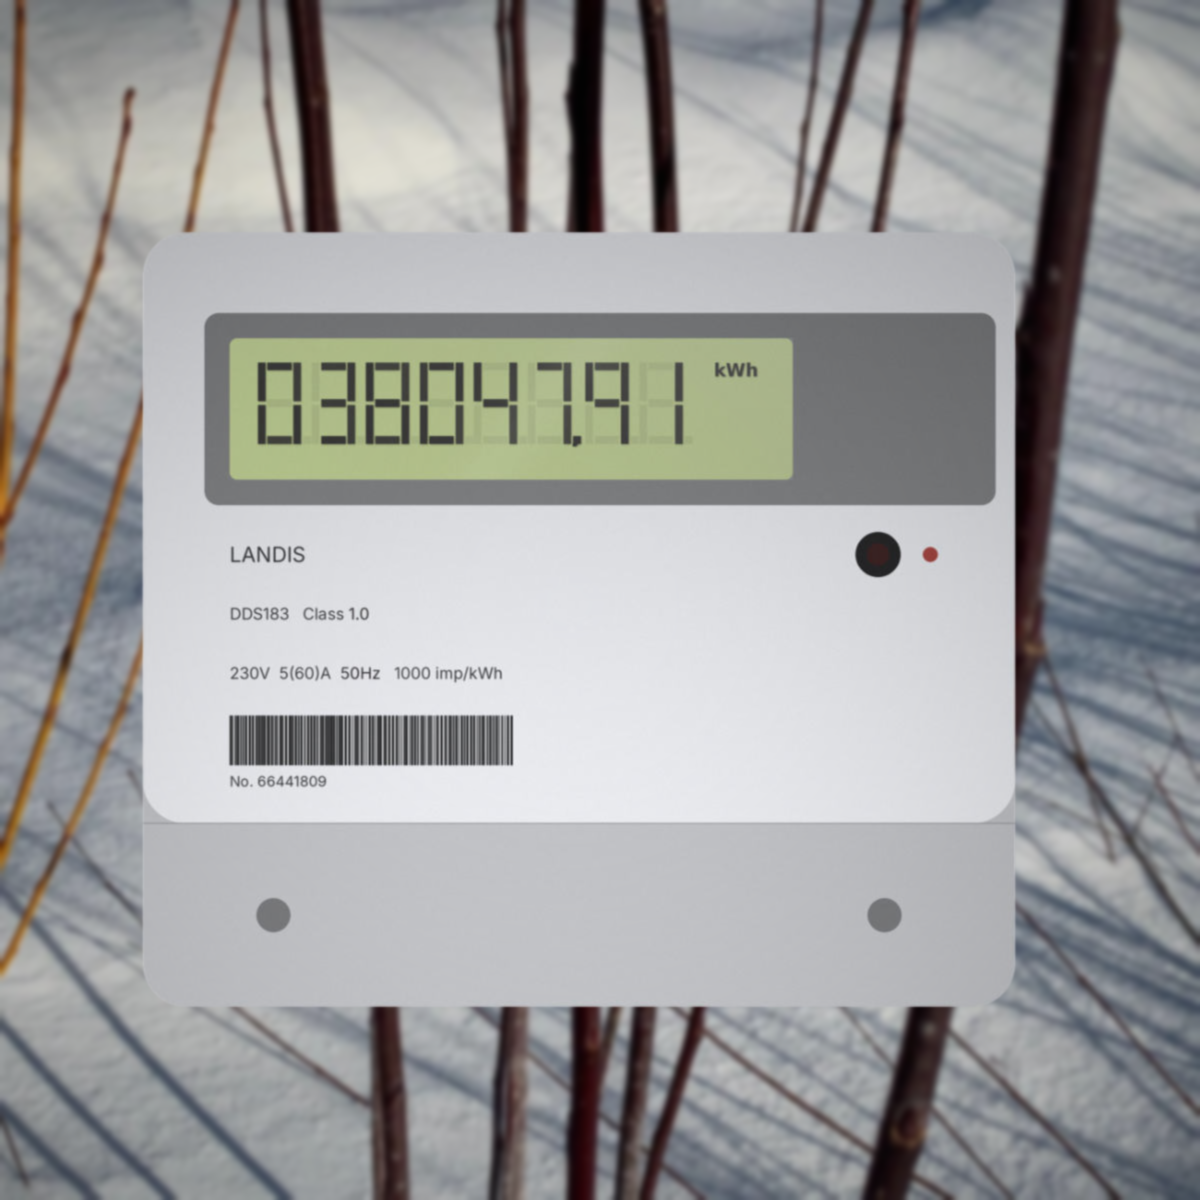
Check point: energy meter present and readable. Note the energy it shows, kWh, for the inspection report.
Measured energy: 38047.91 kWh
